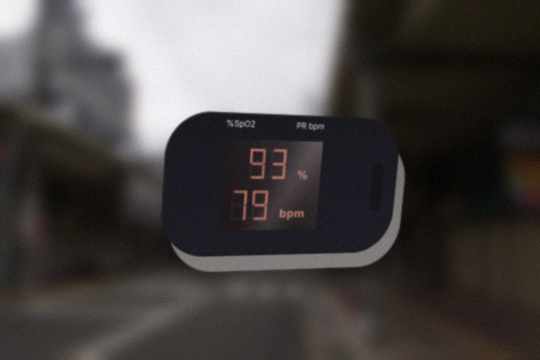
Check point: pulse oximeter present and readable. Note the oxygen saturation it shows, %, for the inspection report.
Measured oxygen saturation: 93 %
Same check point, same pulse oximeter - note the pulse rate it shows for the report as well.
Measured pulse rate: 79 bpm
